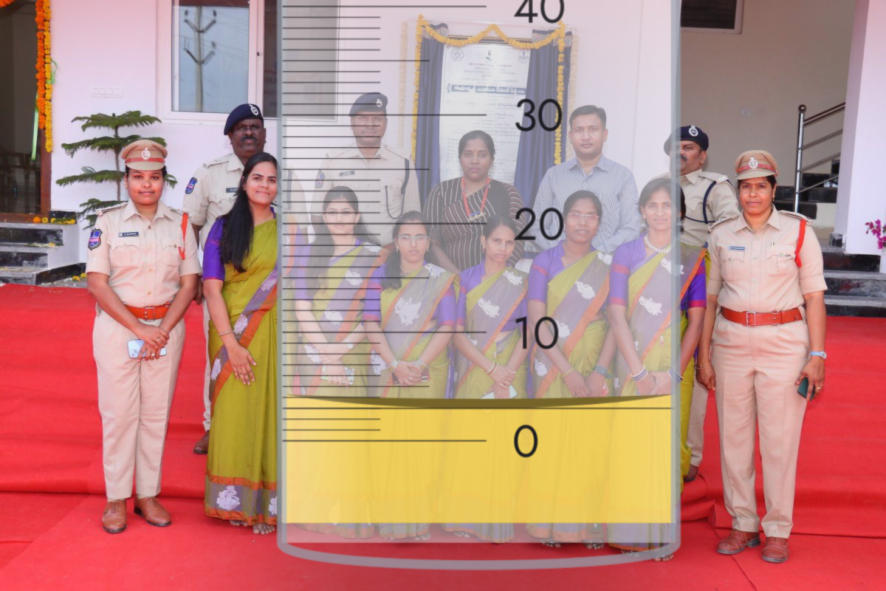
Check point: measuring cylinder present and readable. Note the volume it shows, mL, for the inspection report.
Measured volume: 3 mL
